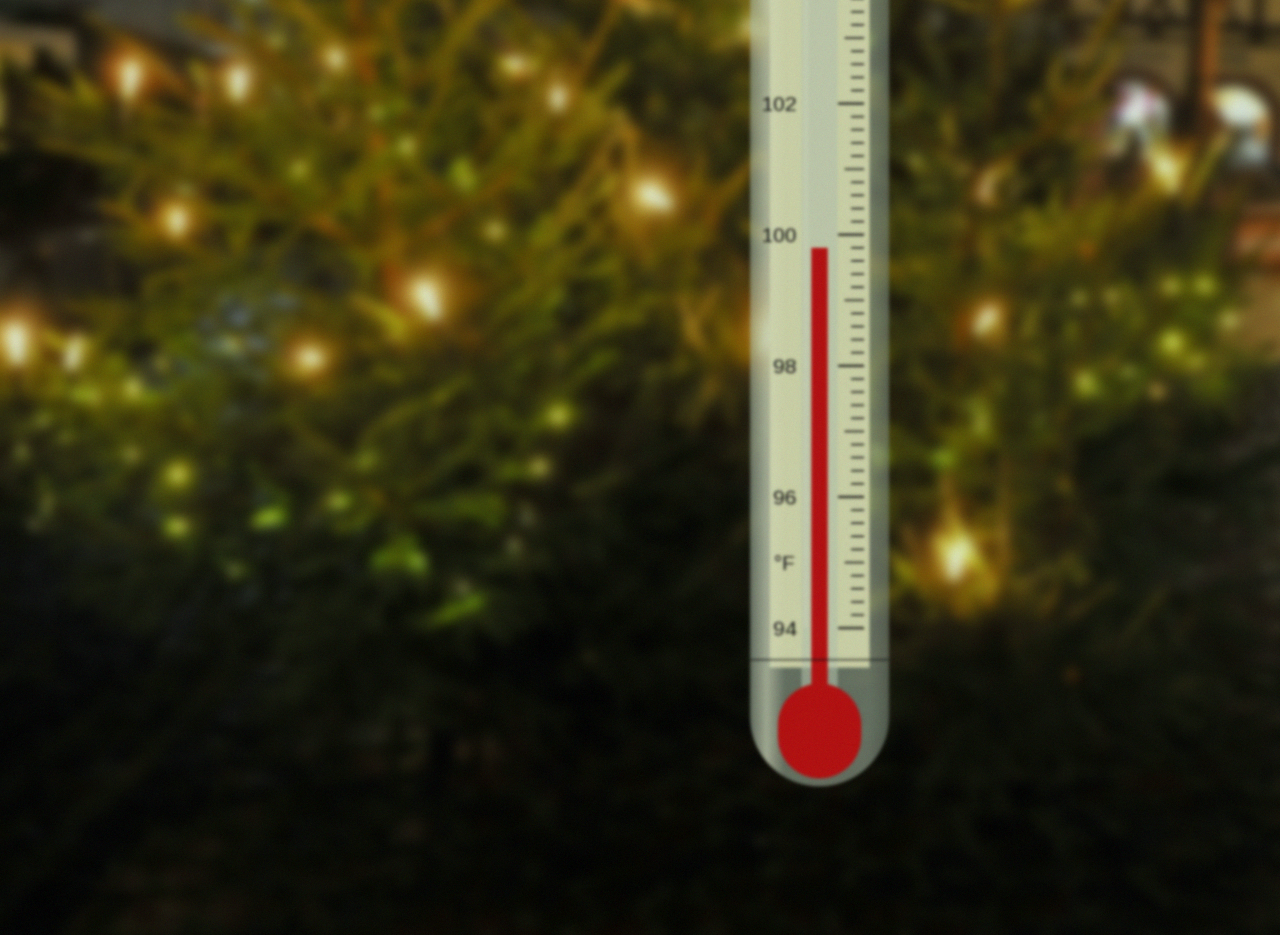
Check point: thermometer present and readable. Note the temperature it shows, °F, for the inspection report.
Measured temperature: 99.8 °F
